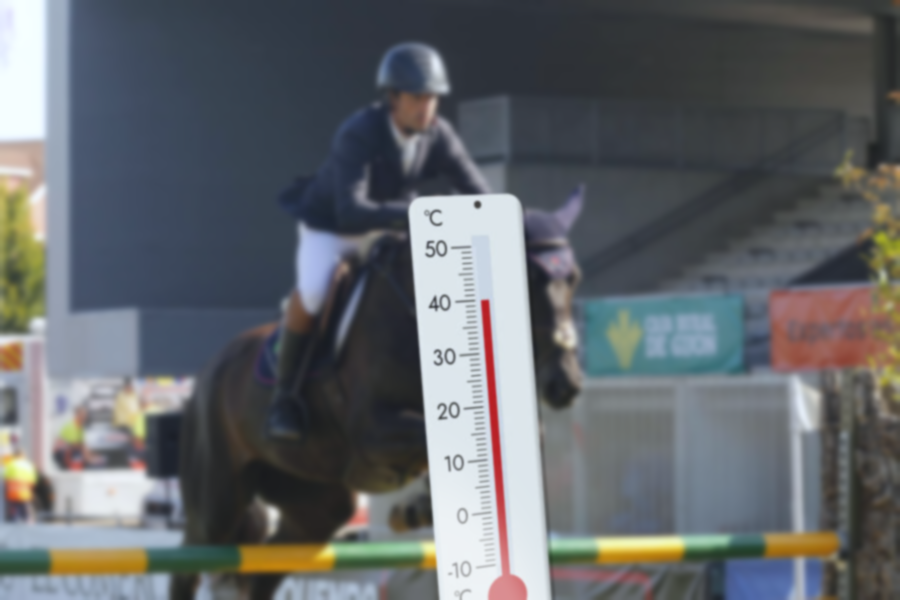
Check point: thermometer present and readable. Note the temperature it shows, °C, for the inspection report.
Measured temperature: 40 °C
